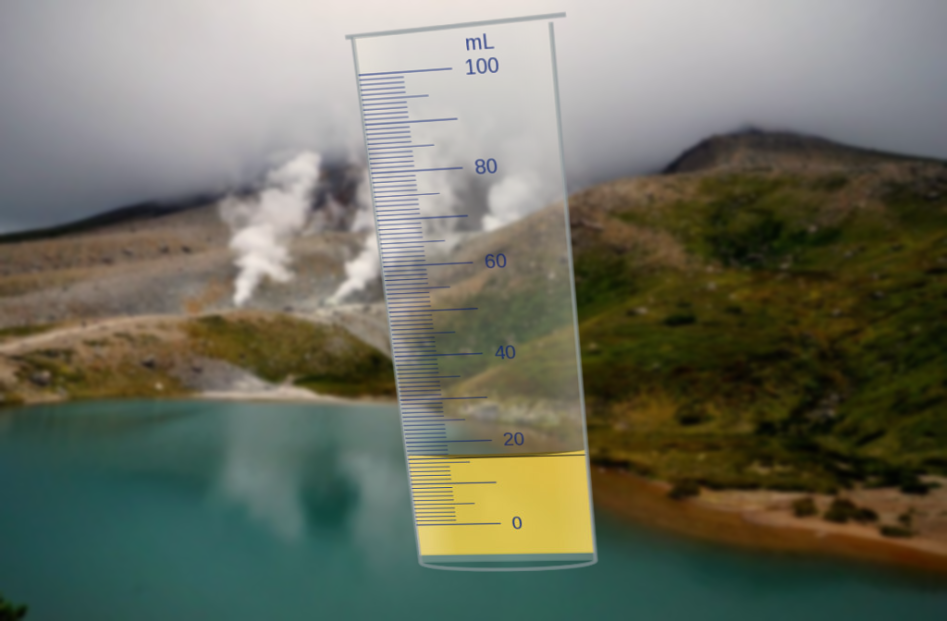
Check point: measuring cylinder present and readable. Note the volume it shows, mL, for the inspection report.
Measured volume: 16 mL
